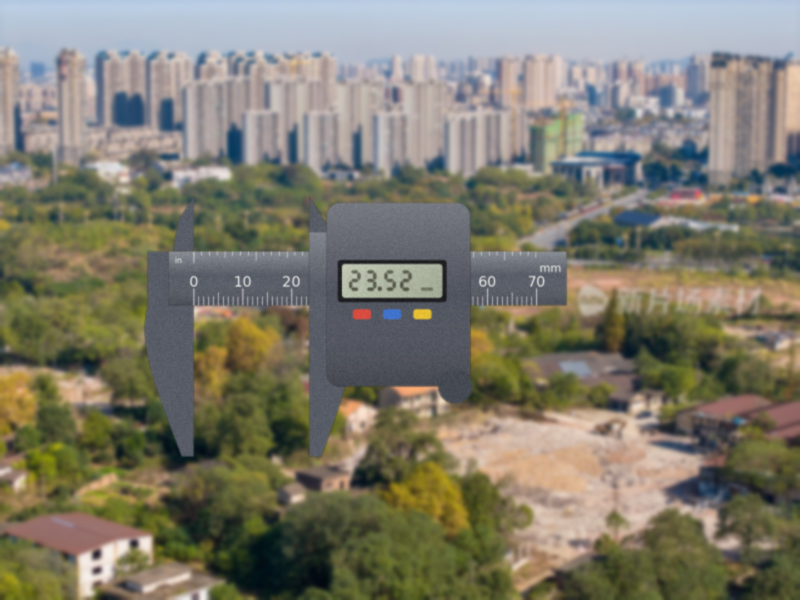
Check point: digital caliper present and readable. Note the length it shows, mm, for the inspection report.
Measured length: 23.52 mm
